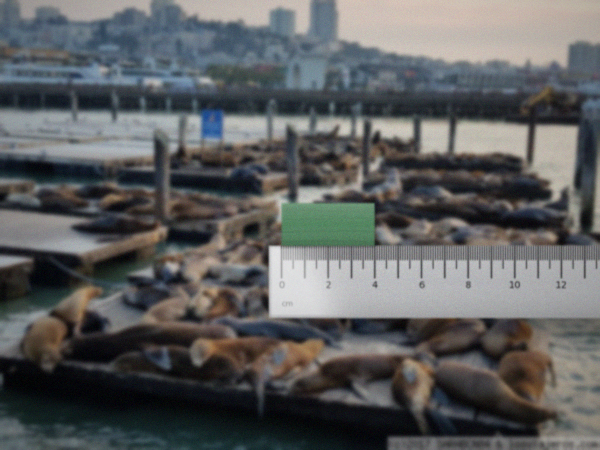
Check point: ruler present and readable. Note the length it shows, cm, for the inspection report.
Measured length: 4 cm
